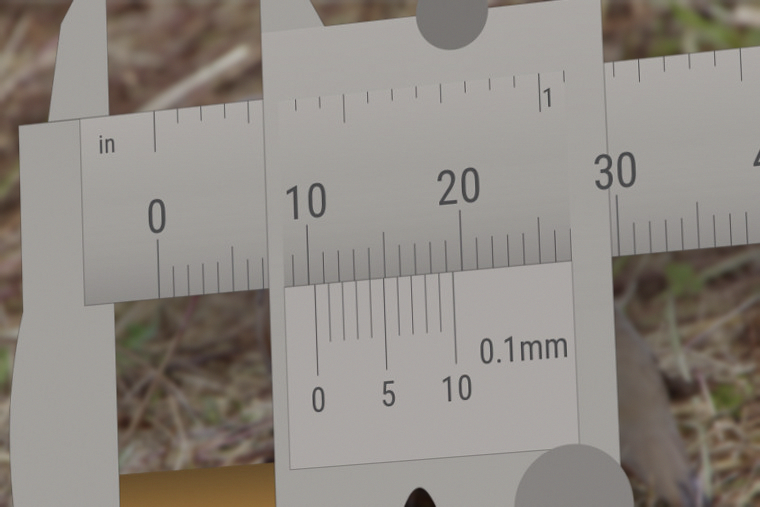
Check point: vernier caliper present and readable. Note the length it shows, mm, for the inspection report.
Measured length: 10.4 mm
